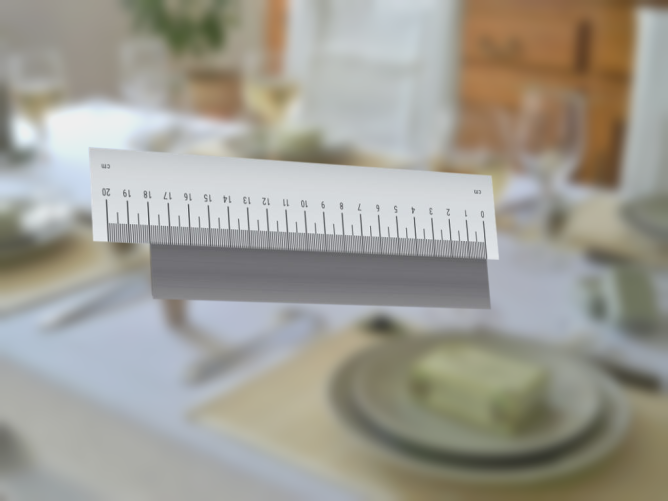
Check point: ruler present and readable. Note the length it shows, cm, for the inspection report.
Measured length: 18 cm
